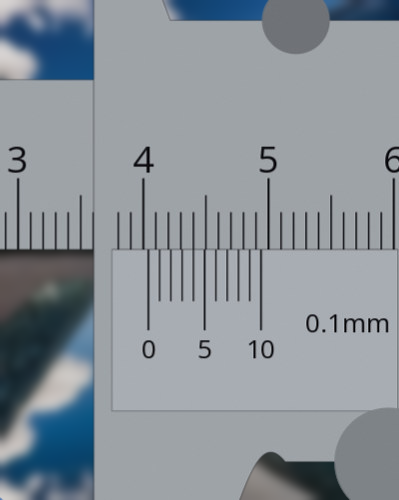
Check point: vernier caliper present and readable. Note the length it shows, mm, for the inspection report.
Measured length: 40.4 mm
